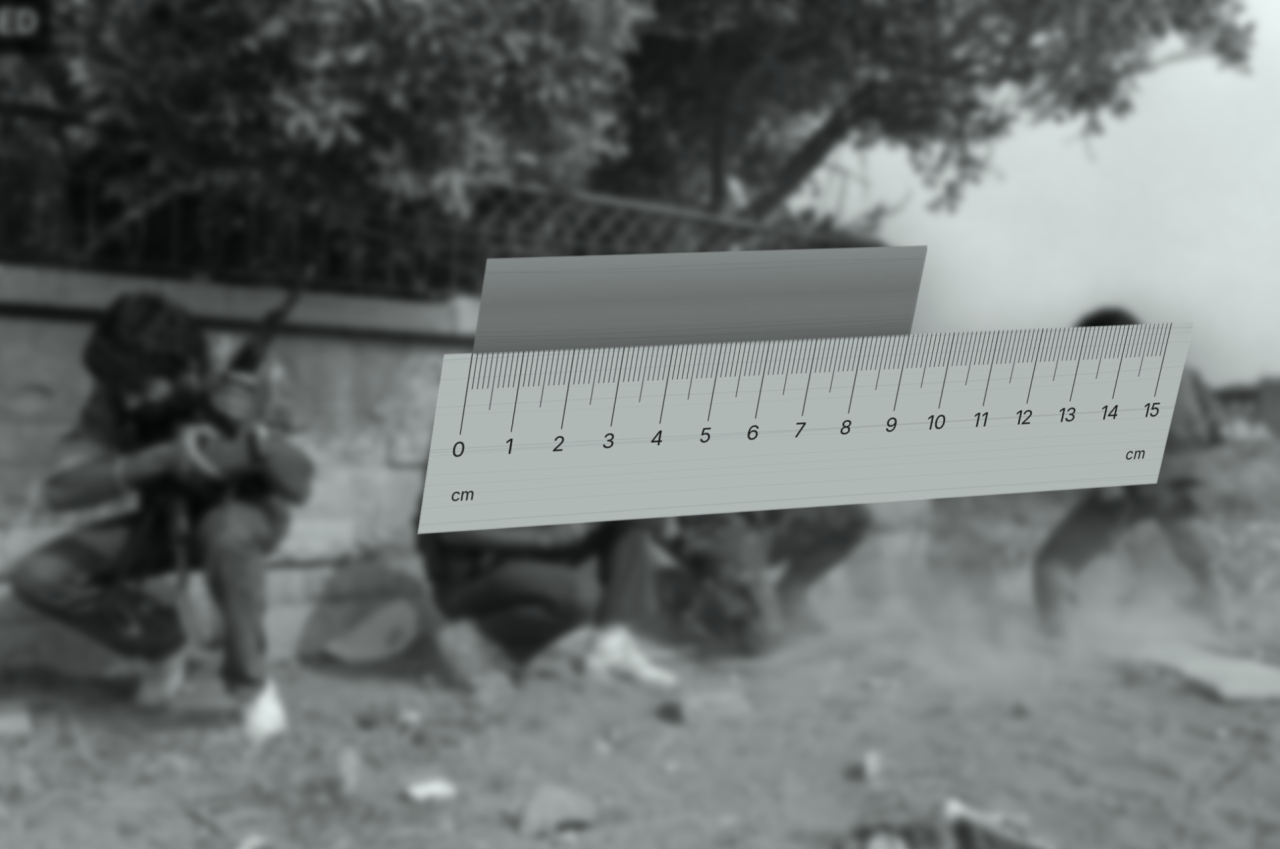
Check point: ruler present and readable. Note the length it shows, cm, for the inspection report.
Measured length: 9 cm
